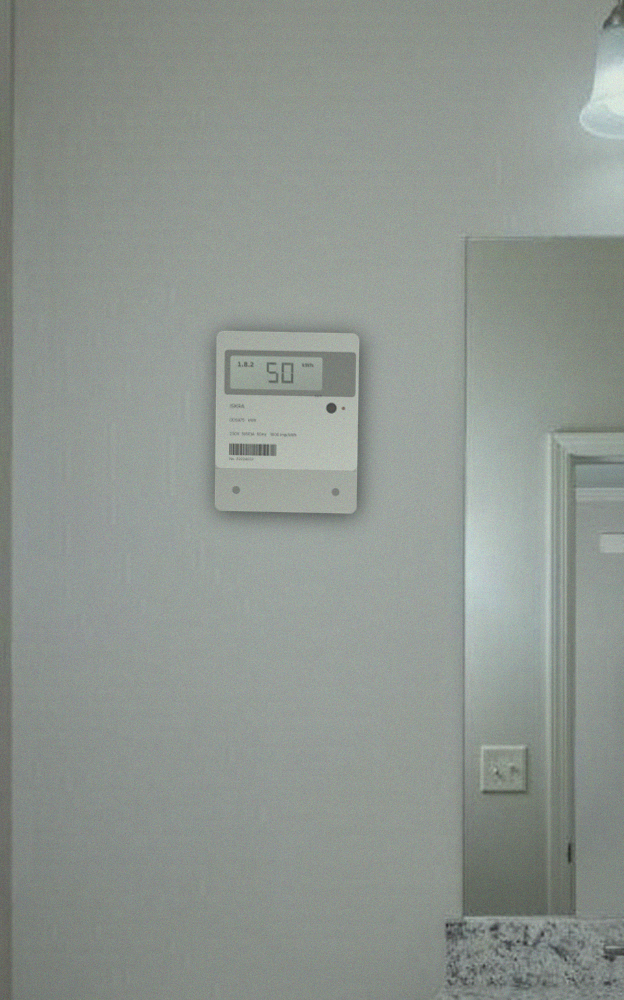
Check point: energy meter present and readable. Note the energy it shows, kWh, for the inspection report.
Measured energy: 50 kWh
